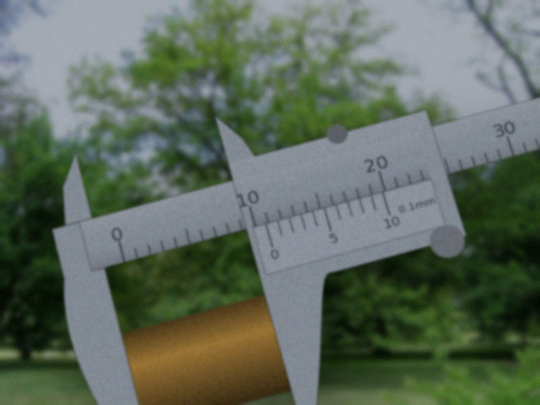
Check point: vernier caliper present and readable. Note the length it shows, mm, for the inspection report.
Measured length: 10.8 mm
